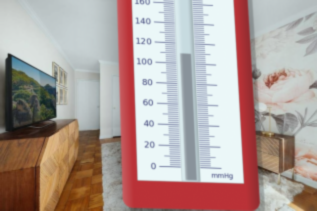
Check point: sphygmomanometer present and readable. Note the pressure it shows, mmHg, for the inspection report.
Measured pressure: 110 mmHg
